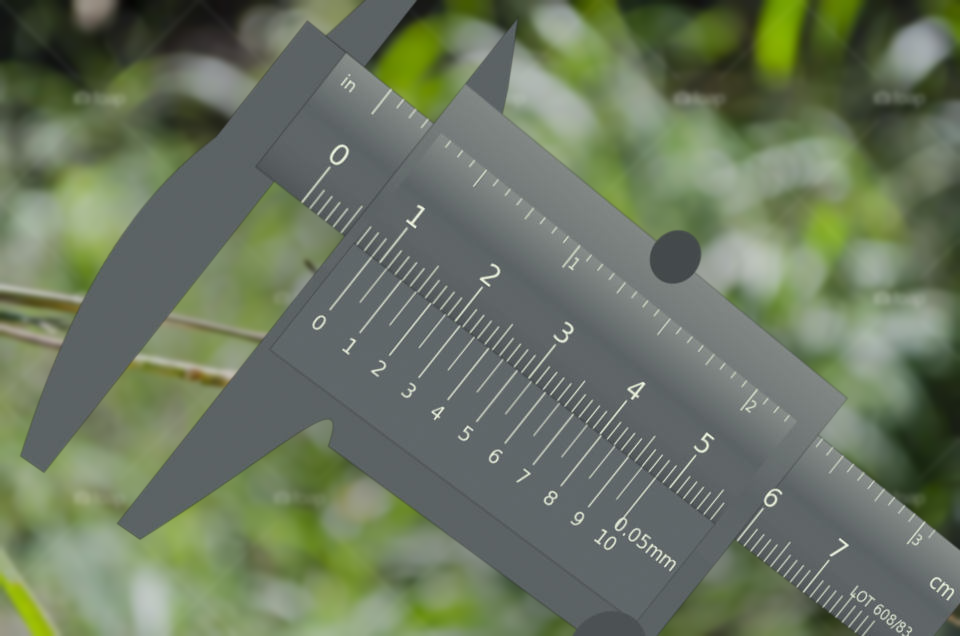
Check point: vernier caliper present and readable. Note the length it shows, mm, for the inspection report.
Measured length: 9.0 mm
